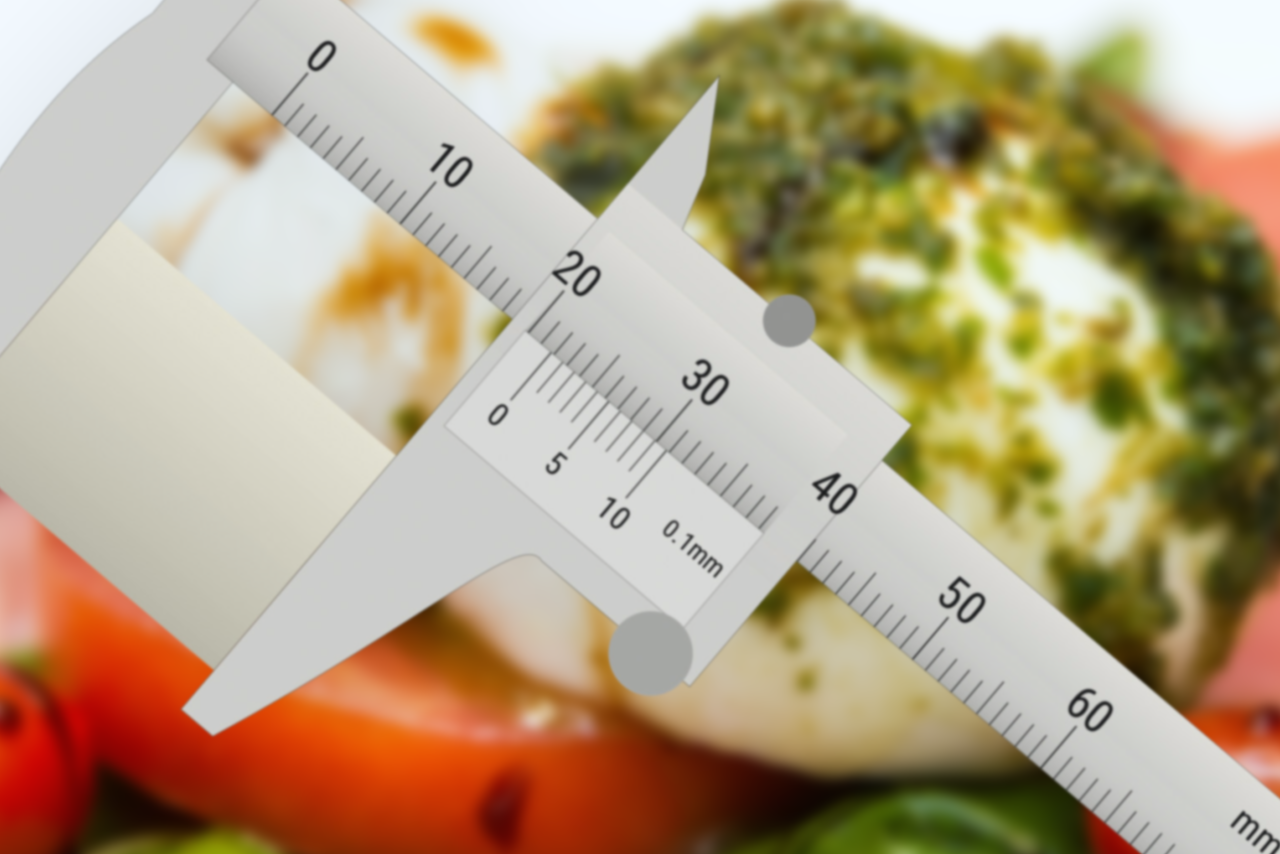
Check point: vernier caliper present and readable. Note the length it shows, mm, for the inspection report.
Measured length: 21.8 mm
